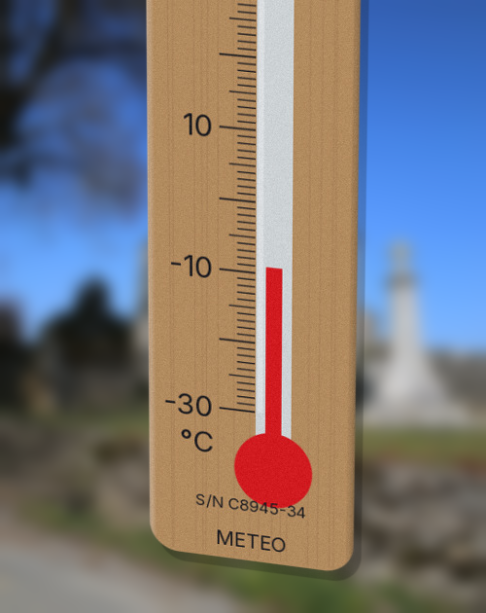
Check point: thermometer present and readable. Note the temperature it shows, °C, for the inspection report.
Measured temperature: -9 °C
